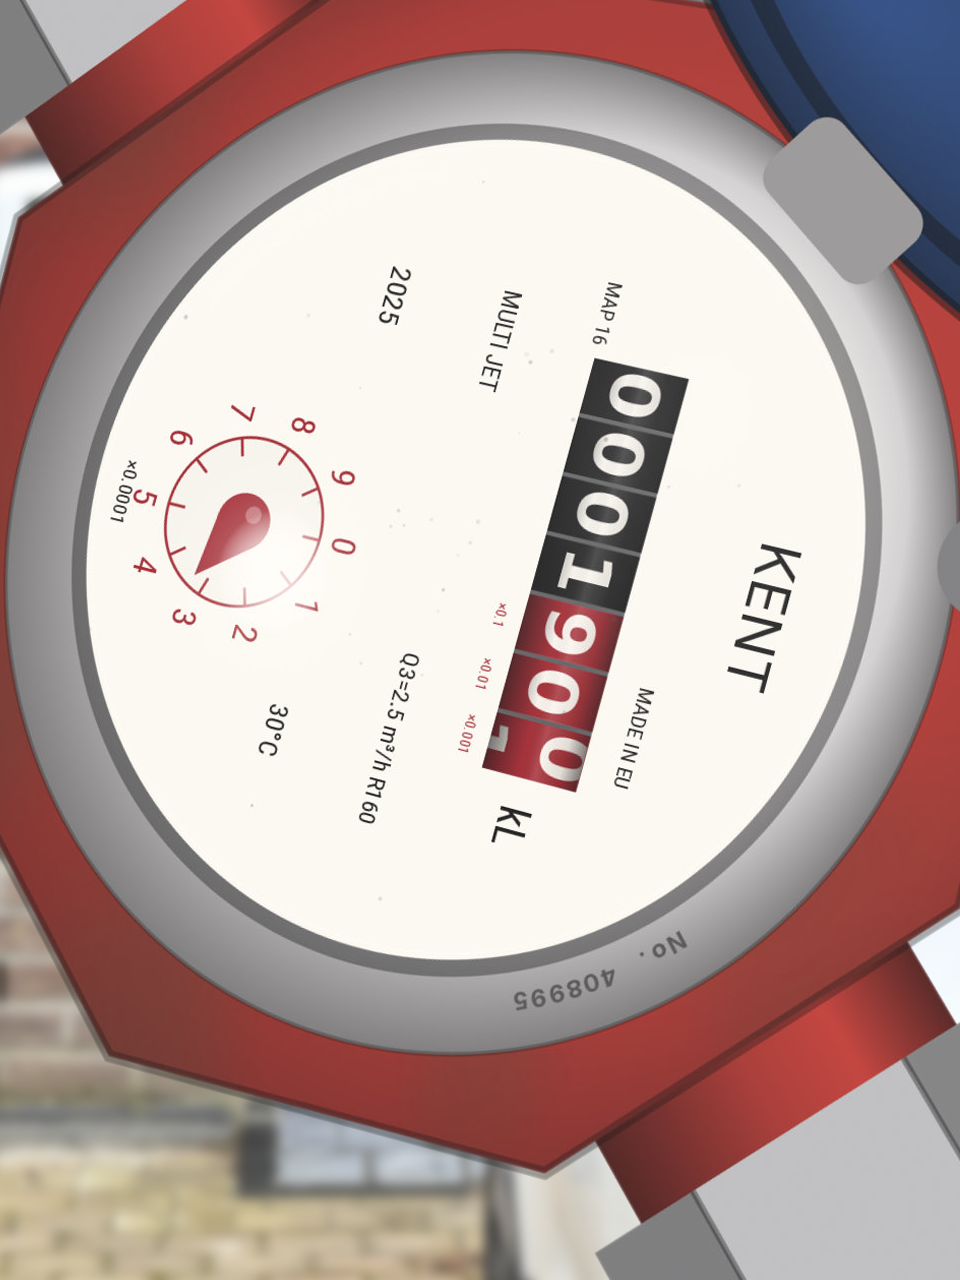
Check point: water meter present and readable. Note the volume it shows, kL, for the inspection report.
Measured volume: 1.9003 kL
